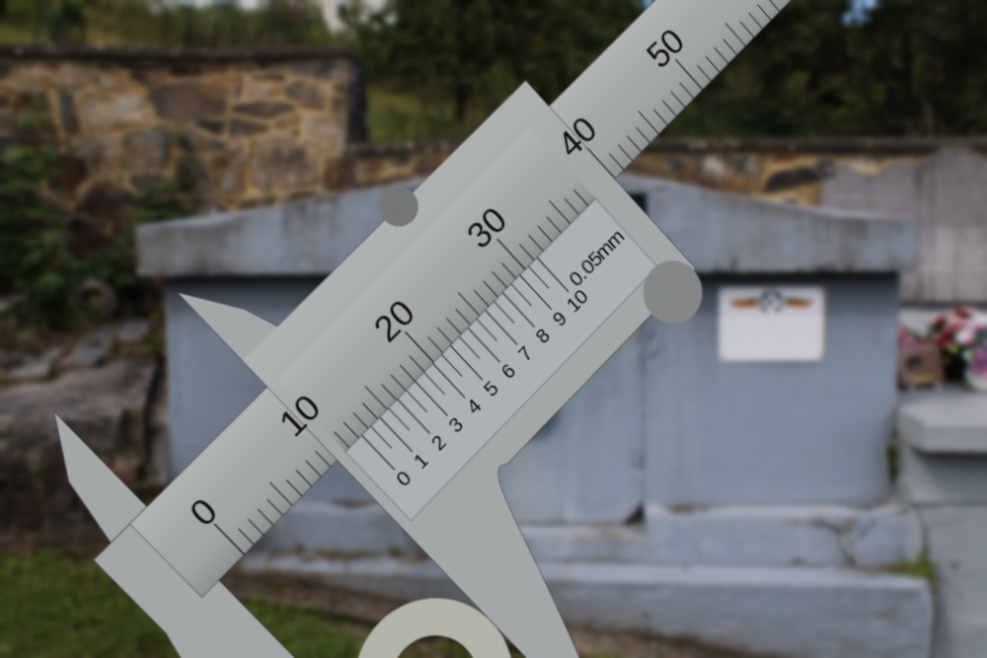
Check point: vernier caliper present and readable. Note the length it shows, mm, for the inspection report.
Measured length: 12.3 mm
